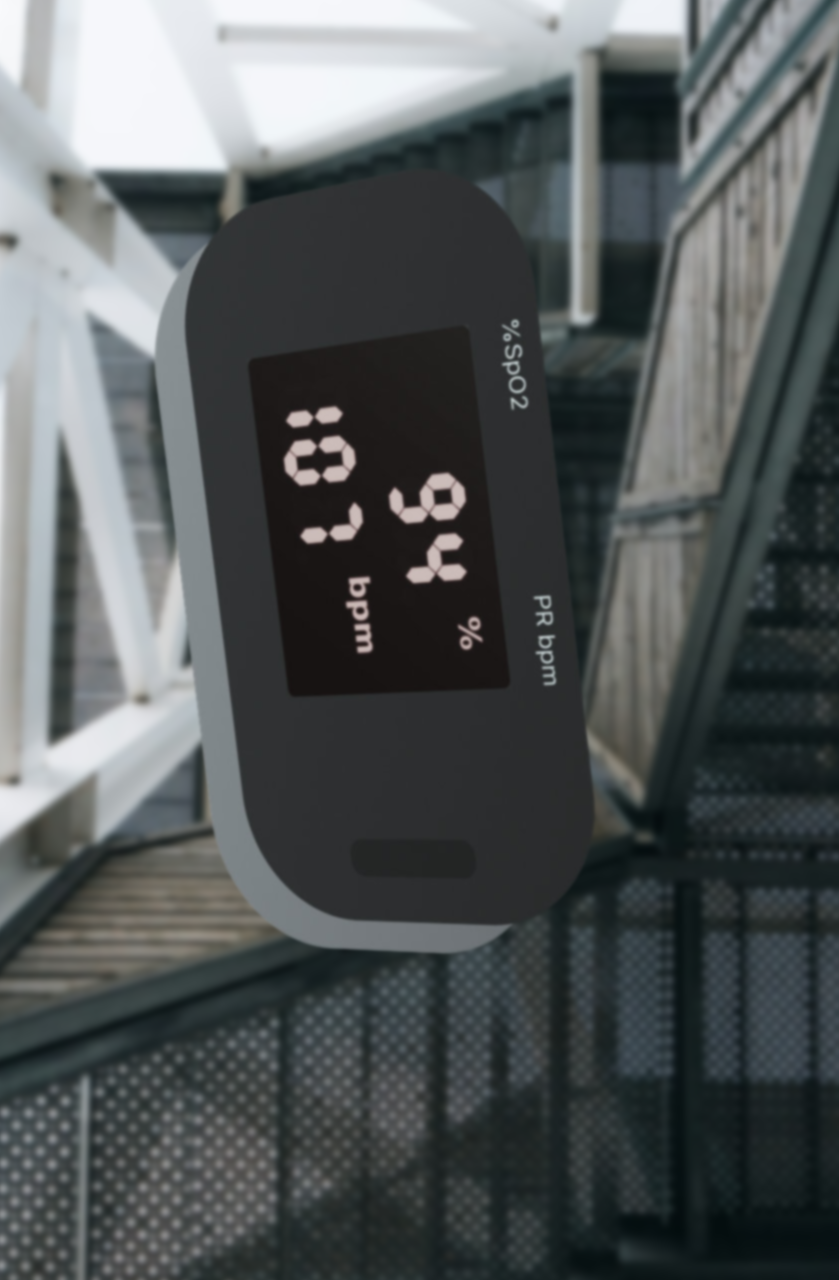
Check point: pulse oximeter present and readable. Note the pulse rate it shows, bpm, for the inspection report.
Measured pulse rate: 107 bpm
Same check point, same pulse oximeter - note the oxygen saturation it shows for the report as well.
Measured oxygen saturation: 94 %
